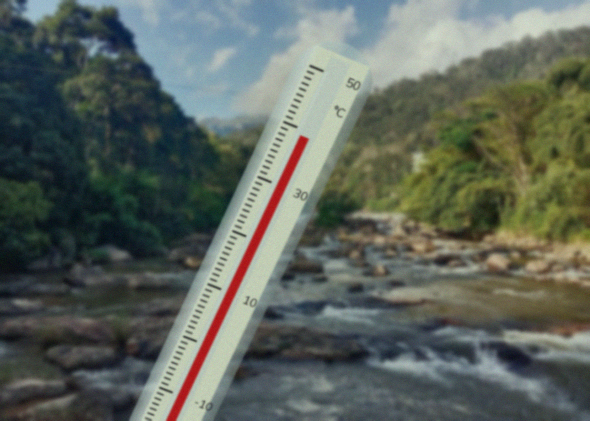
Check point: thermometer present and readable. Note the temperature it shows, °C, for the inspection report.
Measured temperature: 39 °C
